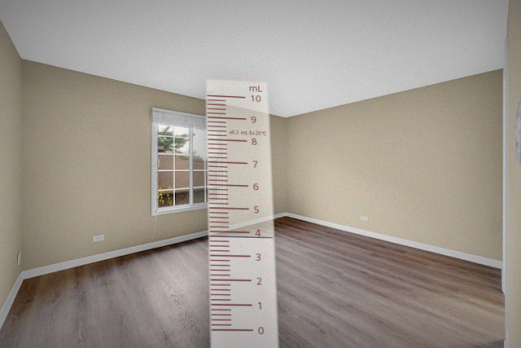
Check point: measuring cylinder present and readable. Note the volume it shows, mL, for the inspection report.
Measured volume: 3.8 mL
